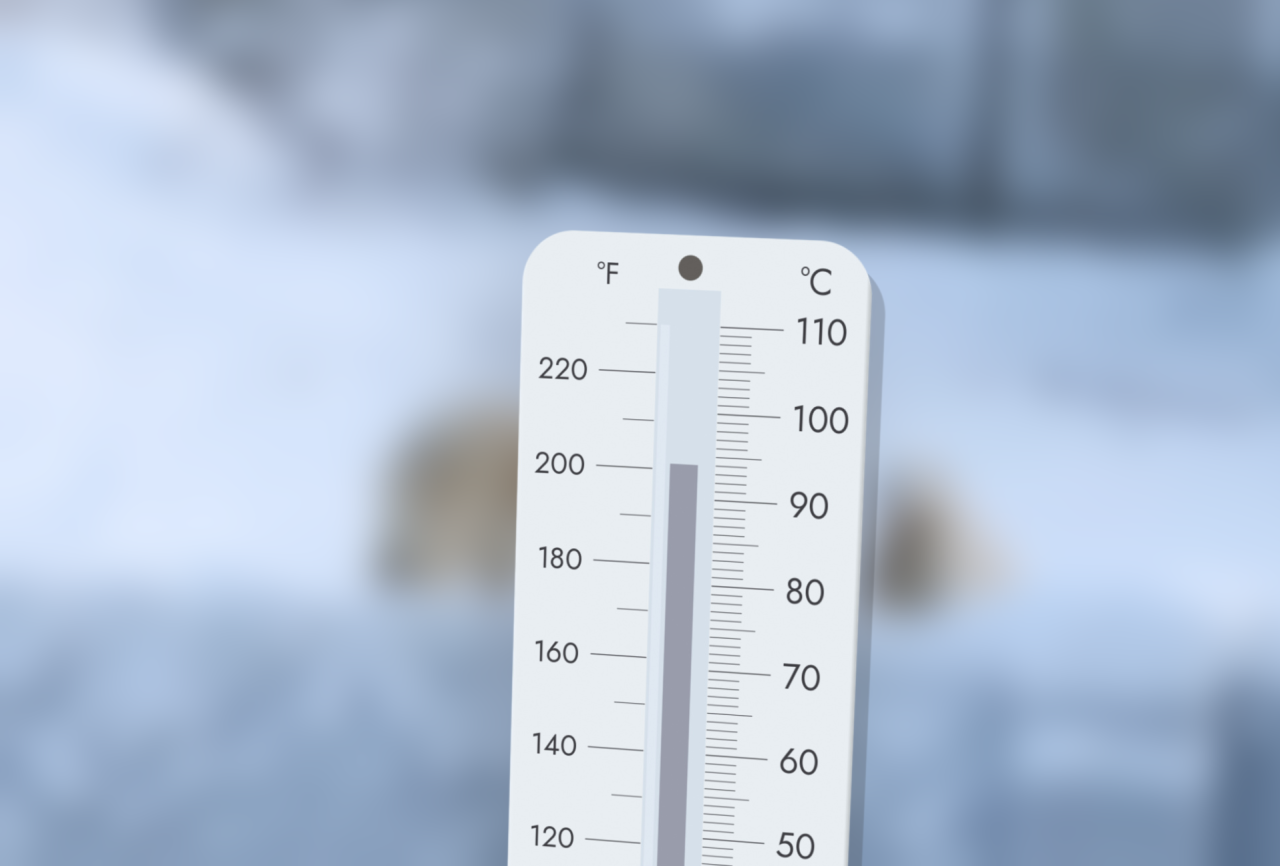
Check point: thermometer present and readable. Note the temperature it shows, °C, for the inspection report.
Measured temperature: 94 °C
